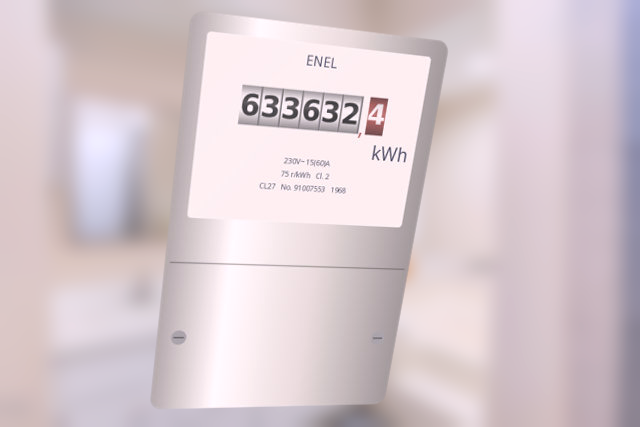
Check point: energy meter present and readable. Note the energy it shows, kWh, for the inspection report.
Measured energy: 633632.4 kWh
